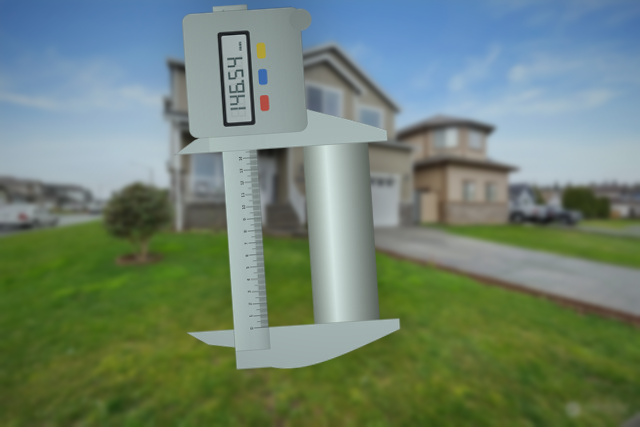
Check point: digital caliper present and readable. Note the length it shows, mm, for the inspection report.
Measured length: 146.54 mm
